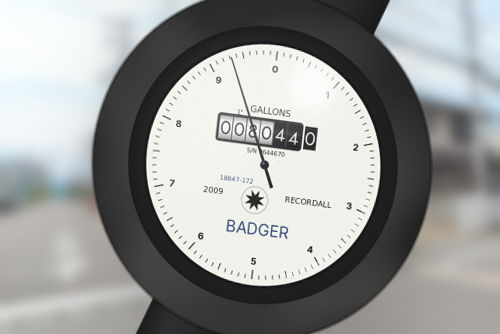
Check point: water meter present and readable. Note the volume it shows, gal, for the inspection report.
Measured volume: 80439.3 gal
